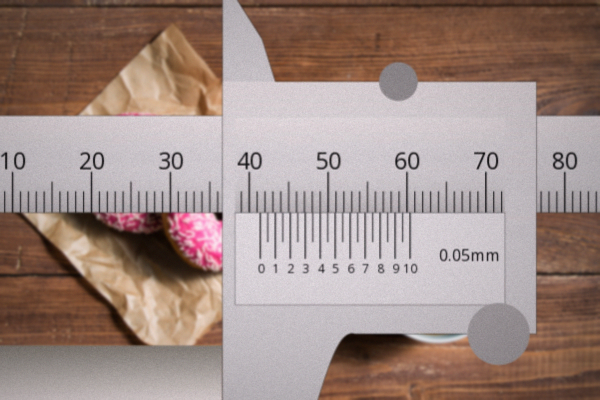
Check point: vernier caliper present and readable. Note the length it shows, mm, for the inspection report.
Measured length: 41.4 mm
